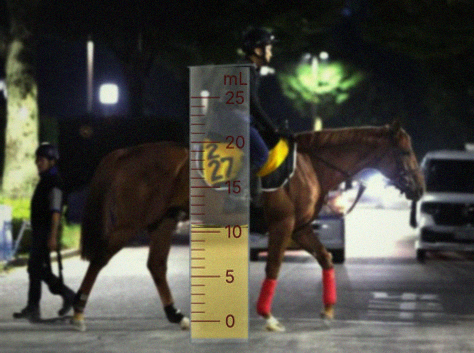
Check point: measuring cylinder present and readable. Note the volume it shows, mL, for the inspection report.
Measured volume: 10.5 mL
